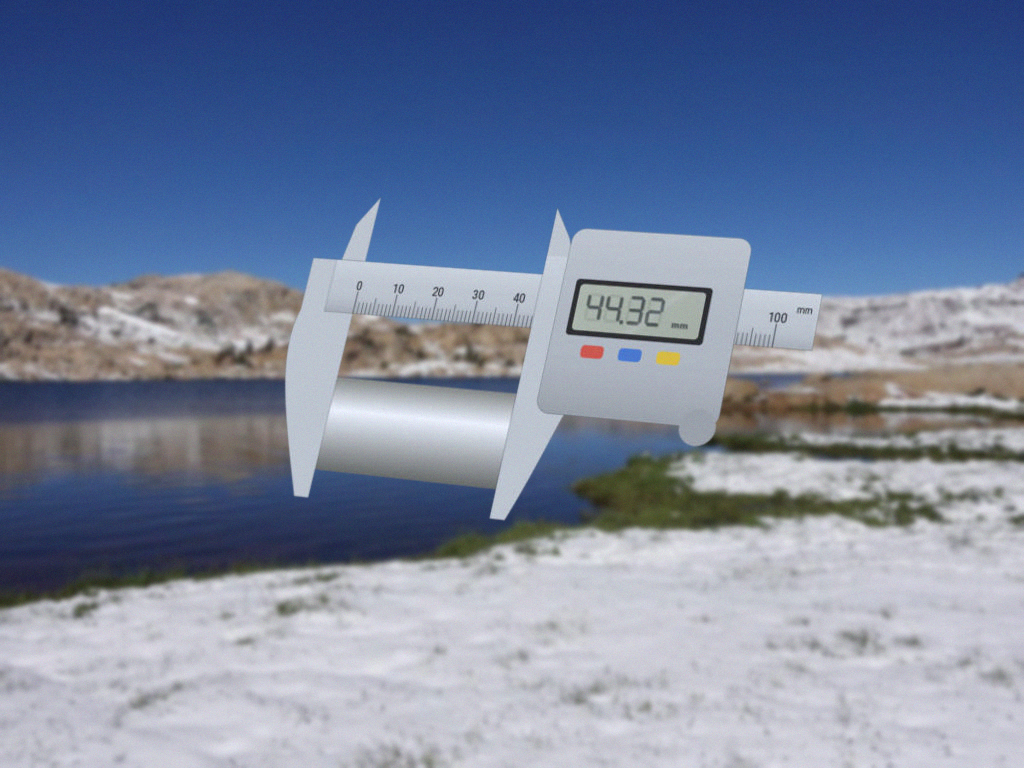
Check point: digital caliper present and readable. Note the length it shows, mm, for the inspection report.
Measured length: 44.32 mm
